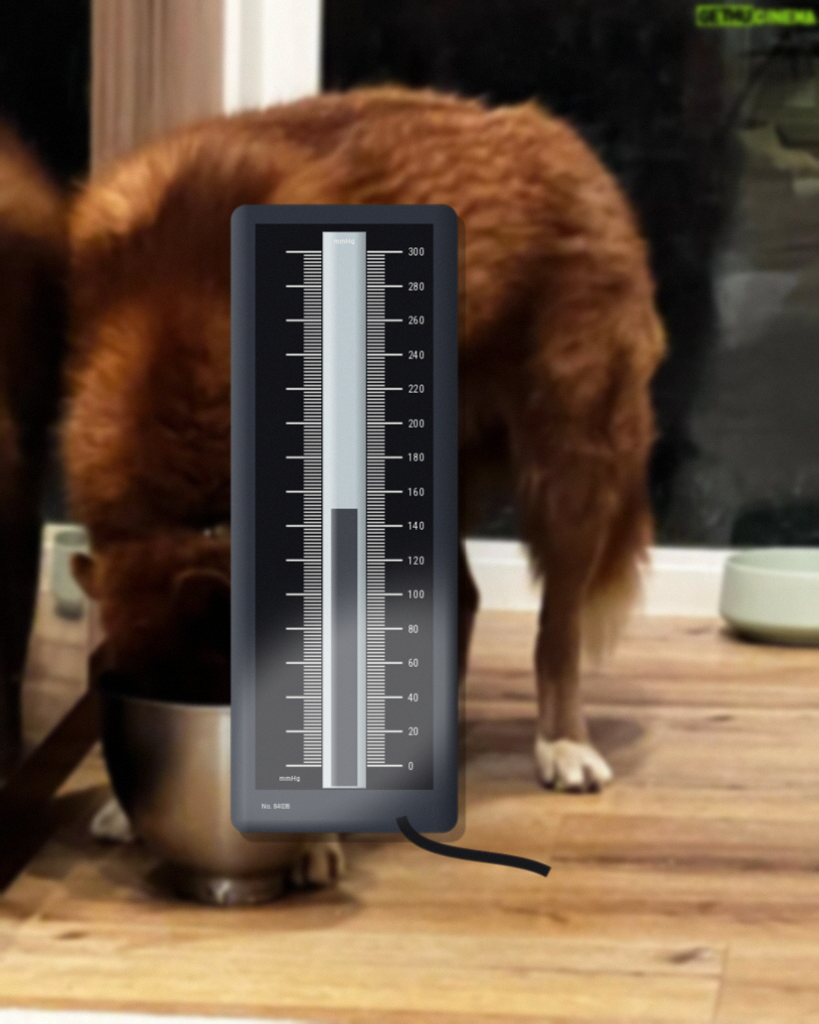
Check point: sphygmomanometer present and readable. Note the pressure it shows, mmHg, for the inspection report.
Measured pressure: 150 mmHg
